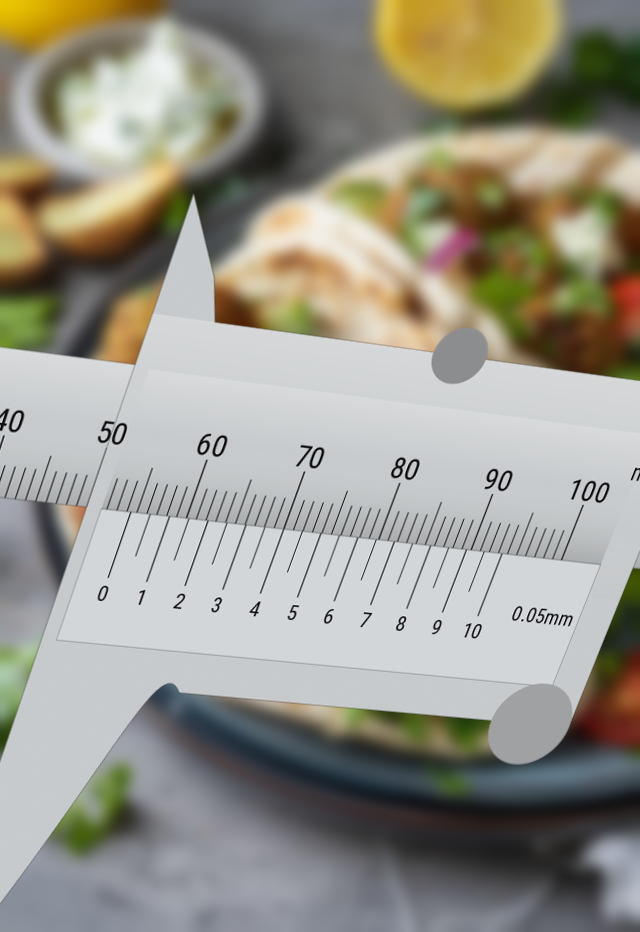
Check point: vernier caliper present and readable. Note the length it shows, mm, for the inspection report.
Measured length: 54.4 mm
